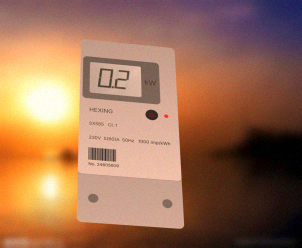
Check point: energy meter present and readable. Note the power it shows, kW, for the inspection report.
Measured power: 0.2 kW
